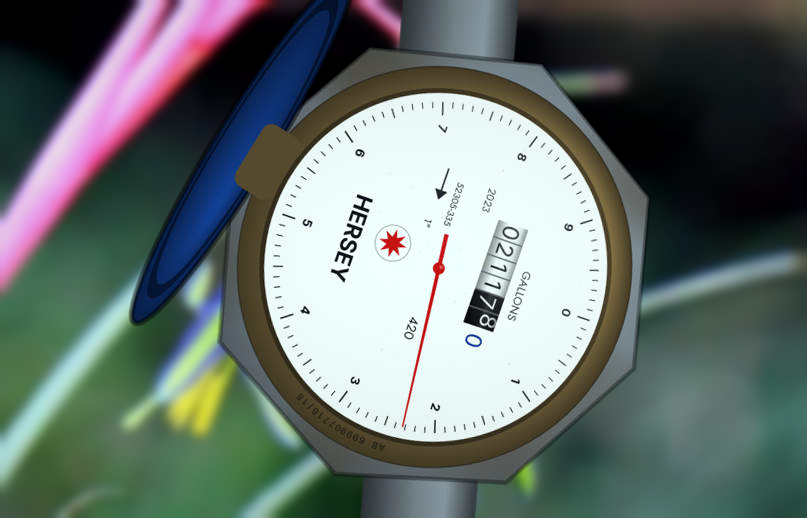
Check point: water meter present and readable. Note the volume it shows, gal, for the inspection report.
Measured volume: 211782.3 gal
